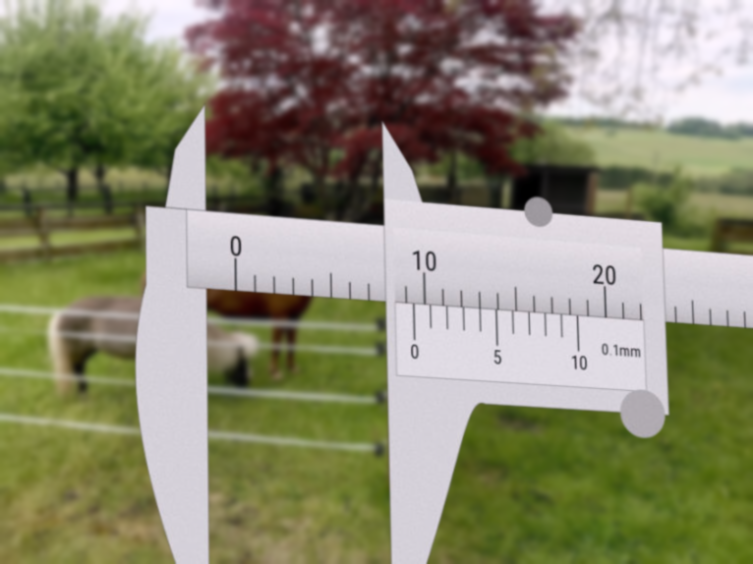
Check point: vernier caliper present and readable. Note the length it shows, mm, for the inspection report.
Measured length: 9.4 mm
